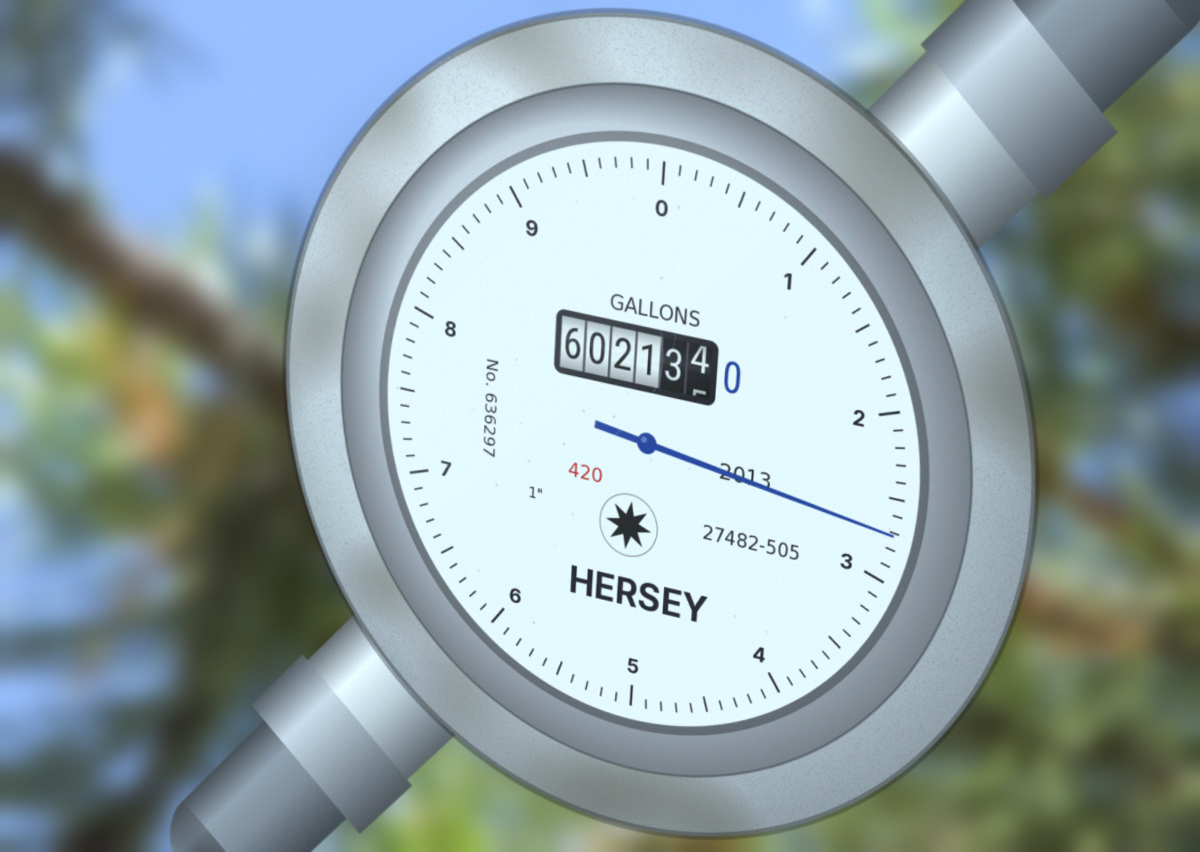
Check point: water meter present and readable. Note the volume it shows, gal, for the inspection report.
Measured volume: 6021342.7 gal
